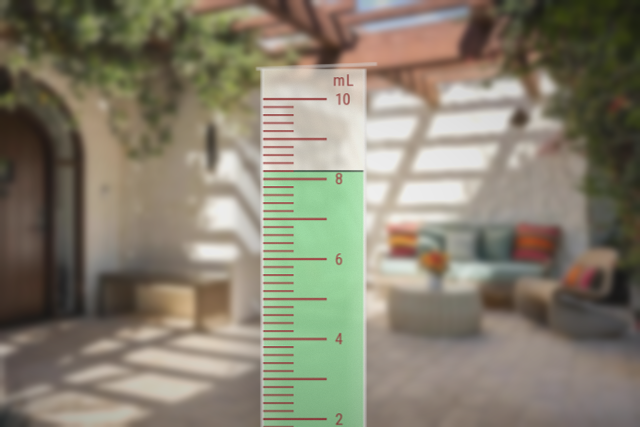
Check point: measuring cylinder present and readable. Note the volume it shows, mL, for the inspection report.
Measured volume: 8.2 mL
